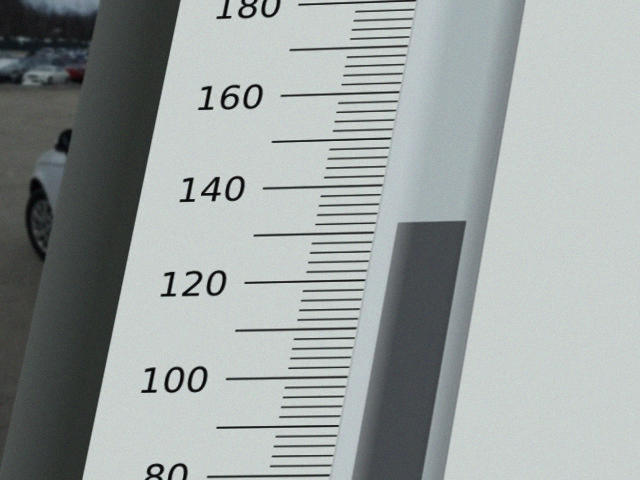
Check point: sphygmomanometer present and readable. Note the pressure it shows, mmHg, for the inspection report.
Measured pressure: 132 mmHg
